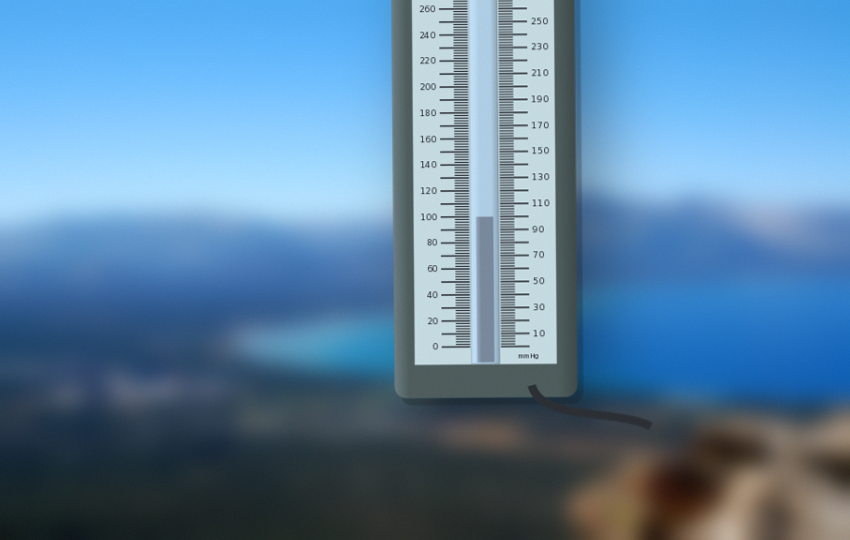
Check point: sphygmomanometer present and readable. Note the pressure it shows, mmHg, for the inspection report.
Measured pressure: 100 mmHg
